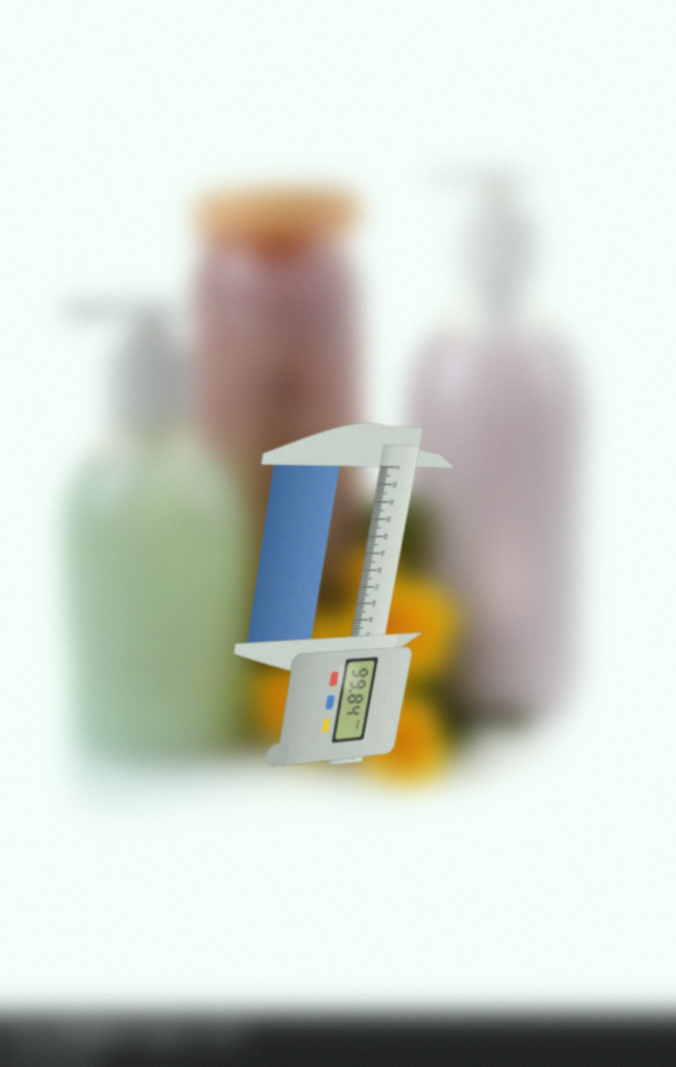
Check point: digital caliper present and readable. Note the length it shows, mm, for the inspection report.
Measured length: 99.84 mm
